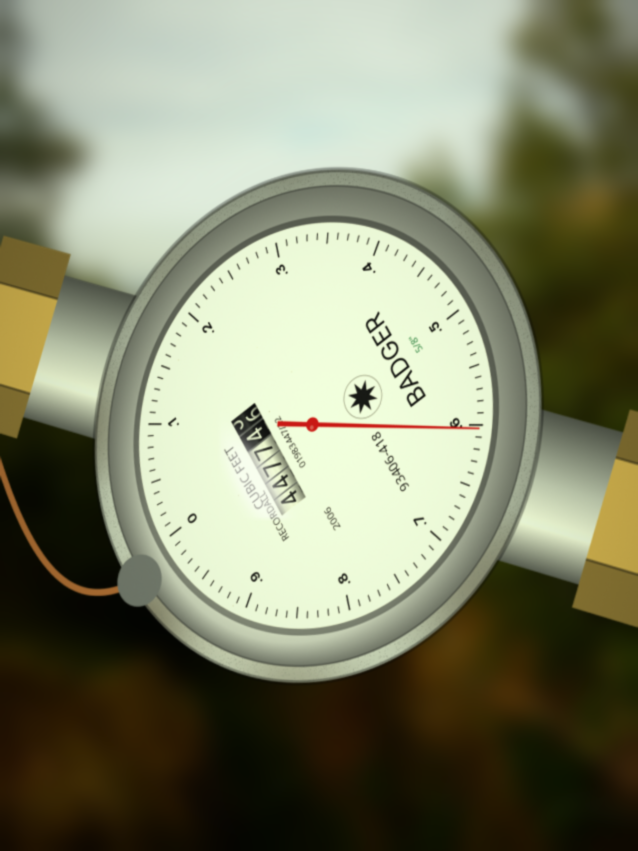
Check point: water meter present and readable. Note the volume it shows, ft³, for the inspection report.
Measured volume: 447745.60 ft³
